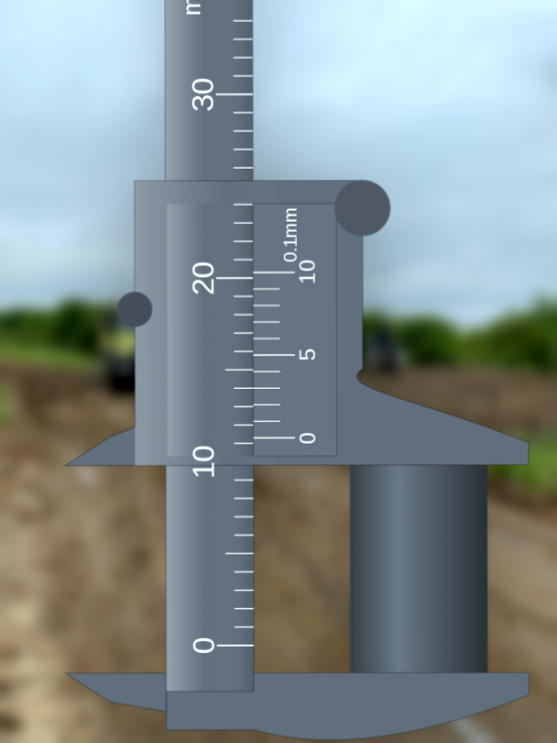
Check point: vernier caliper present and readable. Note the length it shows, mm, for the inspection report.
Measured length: 11.3 mm
